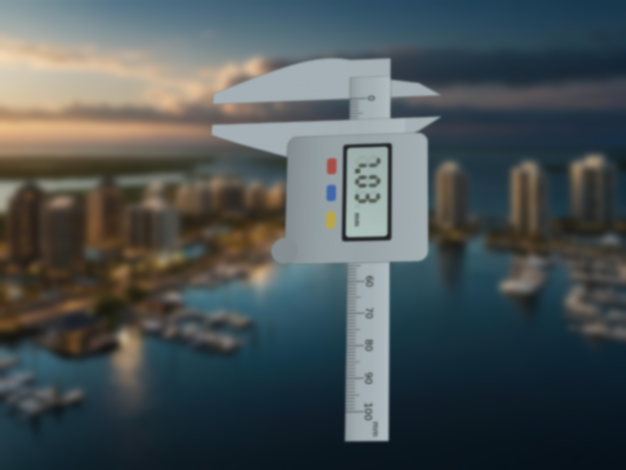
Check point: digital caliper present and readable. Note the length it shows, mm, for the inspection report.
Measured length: 7.03 mm
